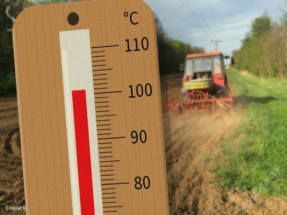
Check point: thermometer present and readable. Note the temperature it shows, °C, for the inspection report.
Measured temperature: 101 °C
